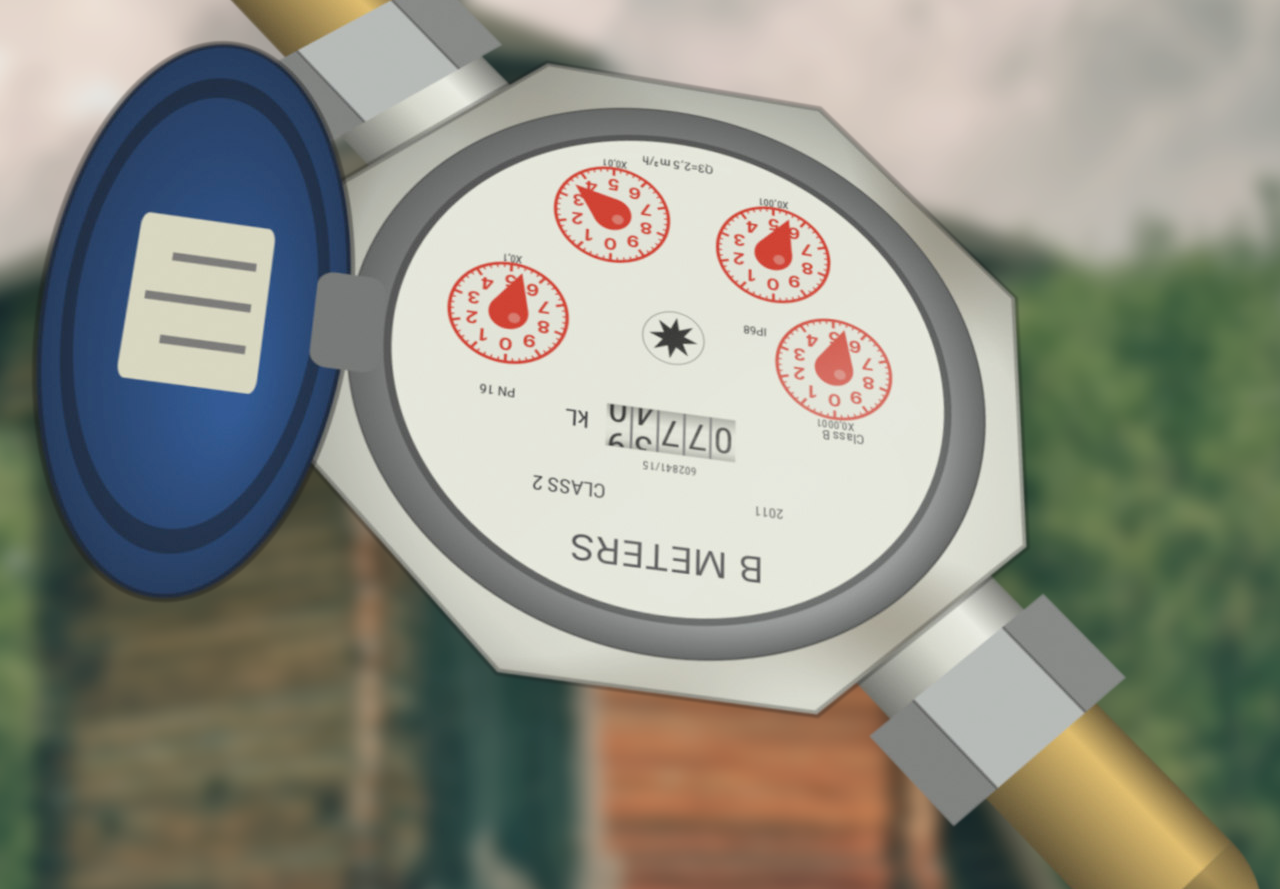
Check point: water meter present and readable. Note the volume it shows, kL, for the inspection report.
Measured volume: 7739.5355 kL
